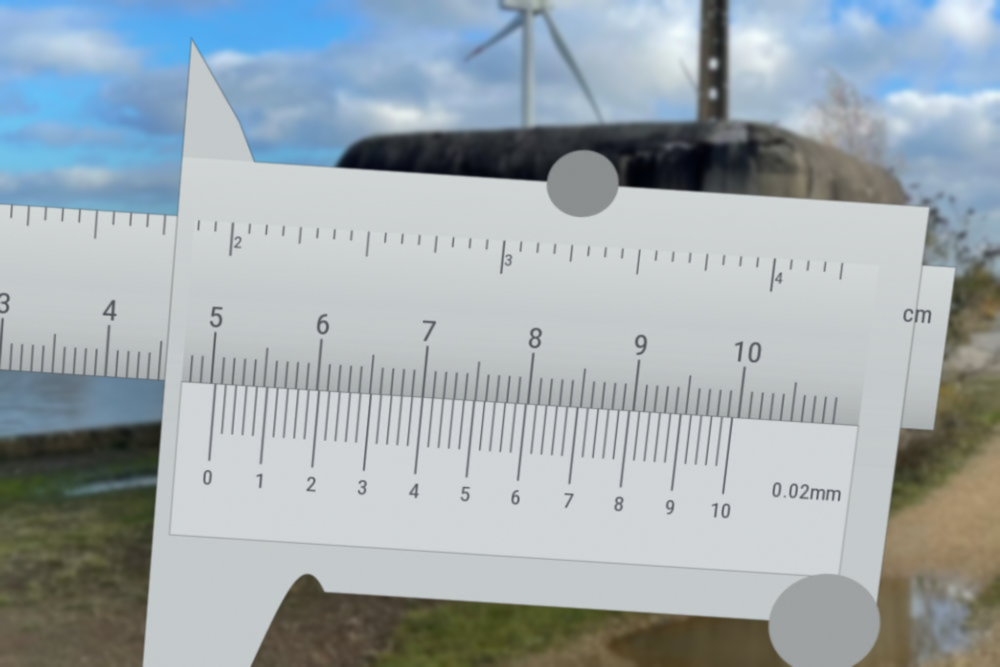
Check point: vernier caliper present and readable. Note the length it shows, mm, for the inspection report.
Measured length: 50.4 mm
